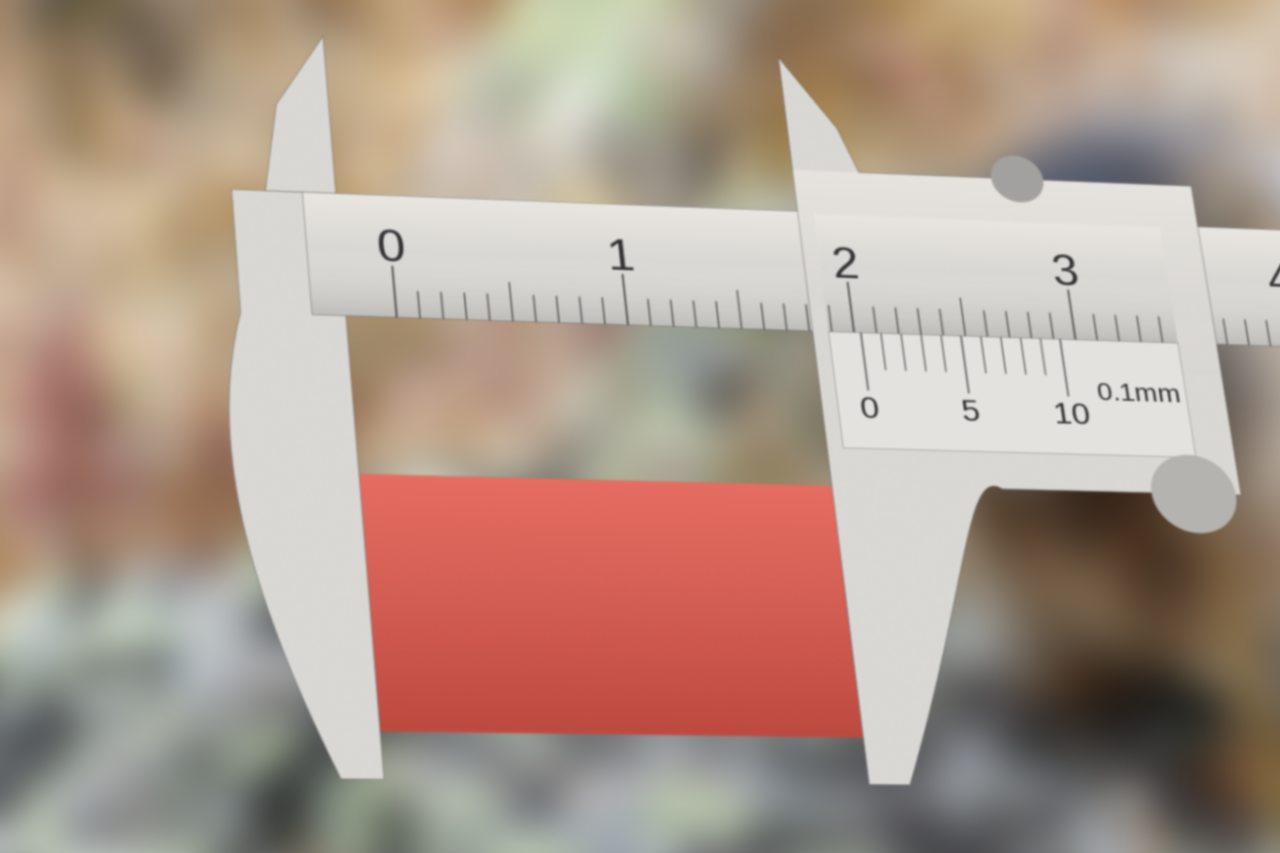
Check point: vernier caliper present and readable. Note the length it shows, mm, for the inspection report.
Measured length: 20.3 mm
